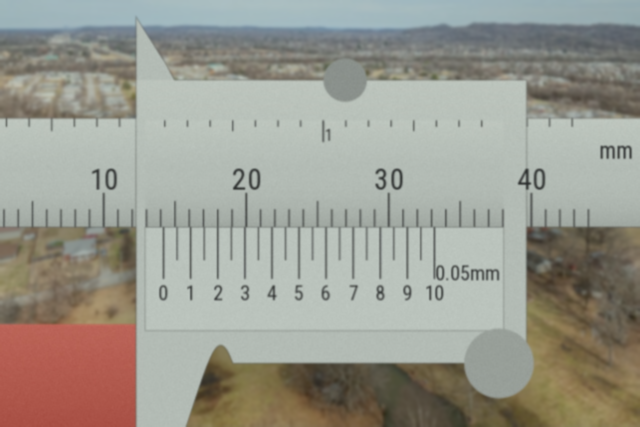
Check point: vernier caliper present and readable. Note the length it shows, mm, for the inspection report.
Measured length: 14.2 mm
